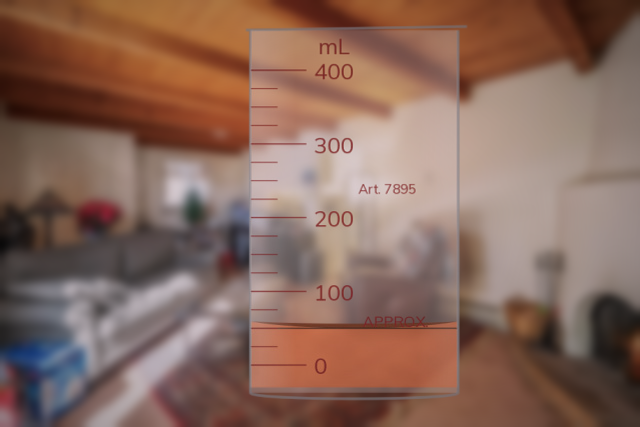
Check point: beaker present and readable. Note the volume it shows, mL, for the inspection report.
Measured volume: 50 mL
